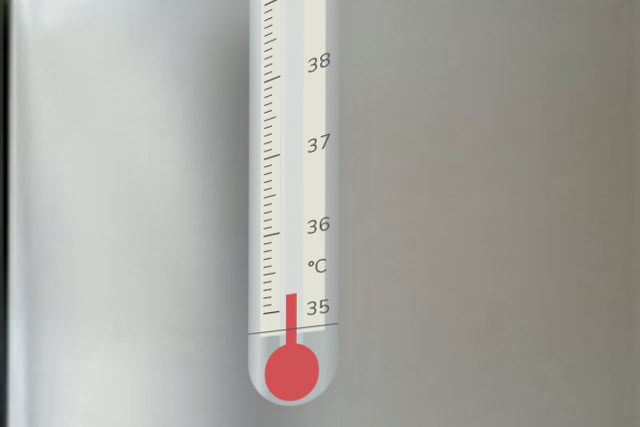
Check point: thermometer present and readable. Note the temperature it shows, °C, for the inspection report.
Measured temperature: 35.2 °C
